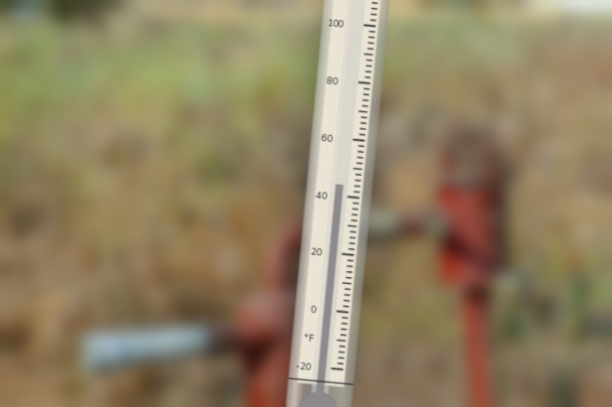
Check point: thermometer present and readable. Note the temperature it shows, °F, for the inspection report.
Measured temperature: 44 °F
